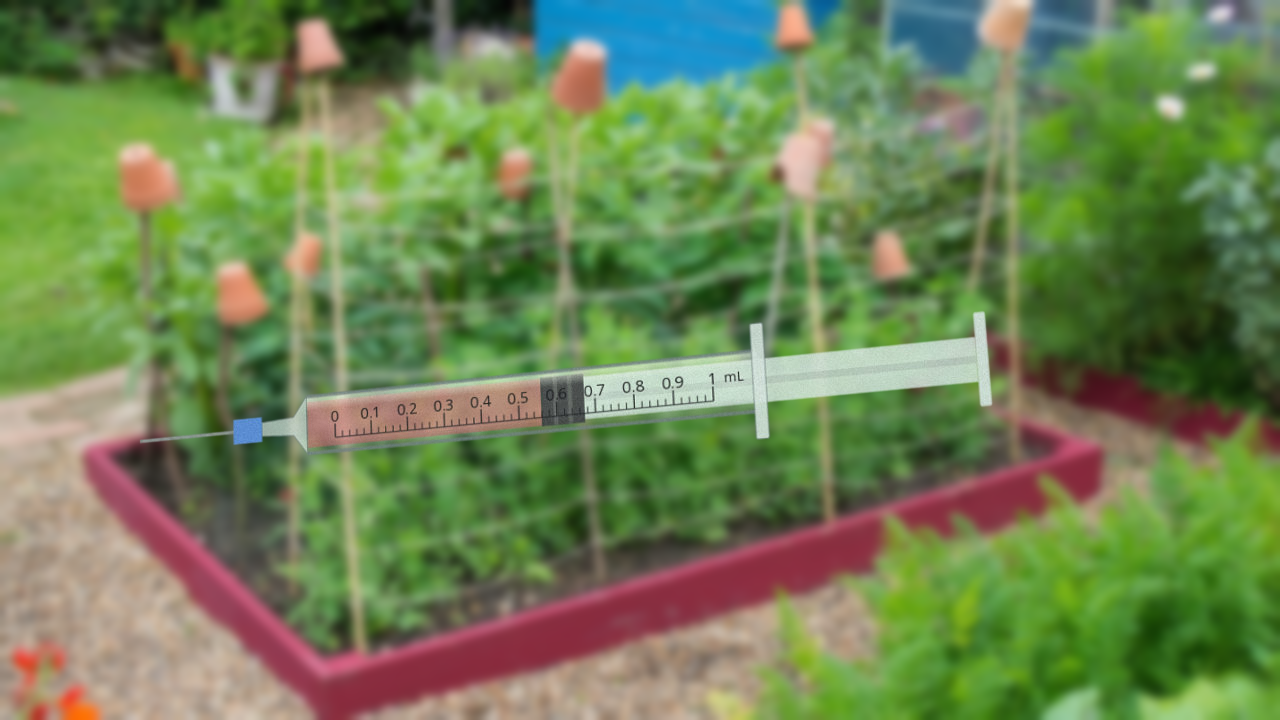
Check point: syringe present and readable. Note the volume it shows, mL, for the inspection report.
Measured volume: 0.56 mL
